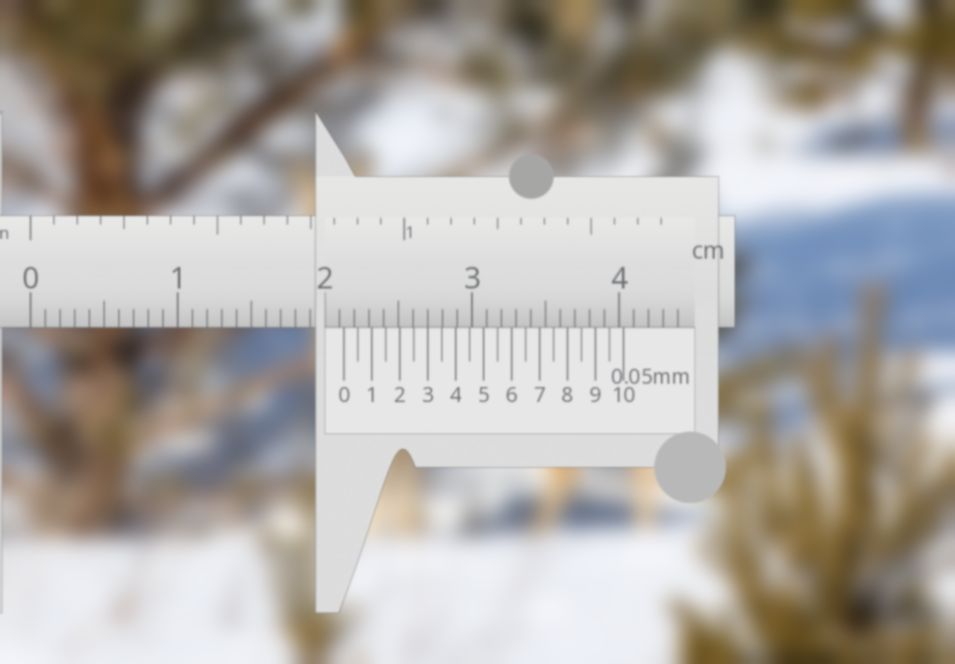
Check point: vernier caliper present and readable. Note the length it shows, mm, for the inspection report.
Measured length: 21.3 mm
